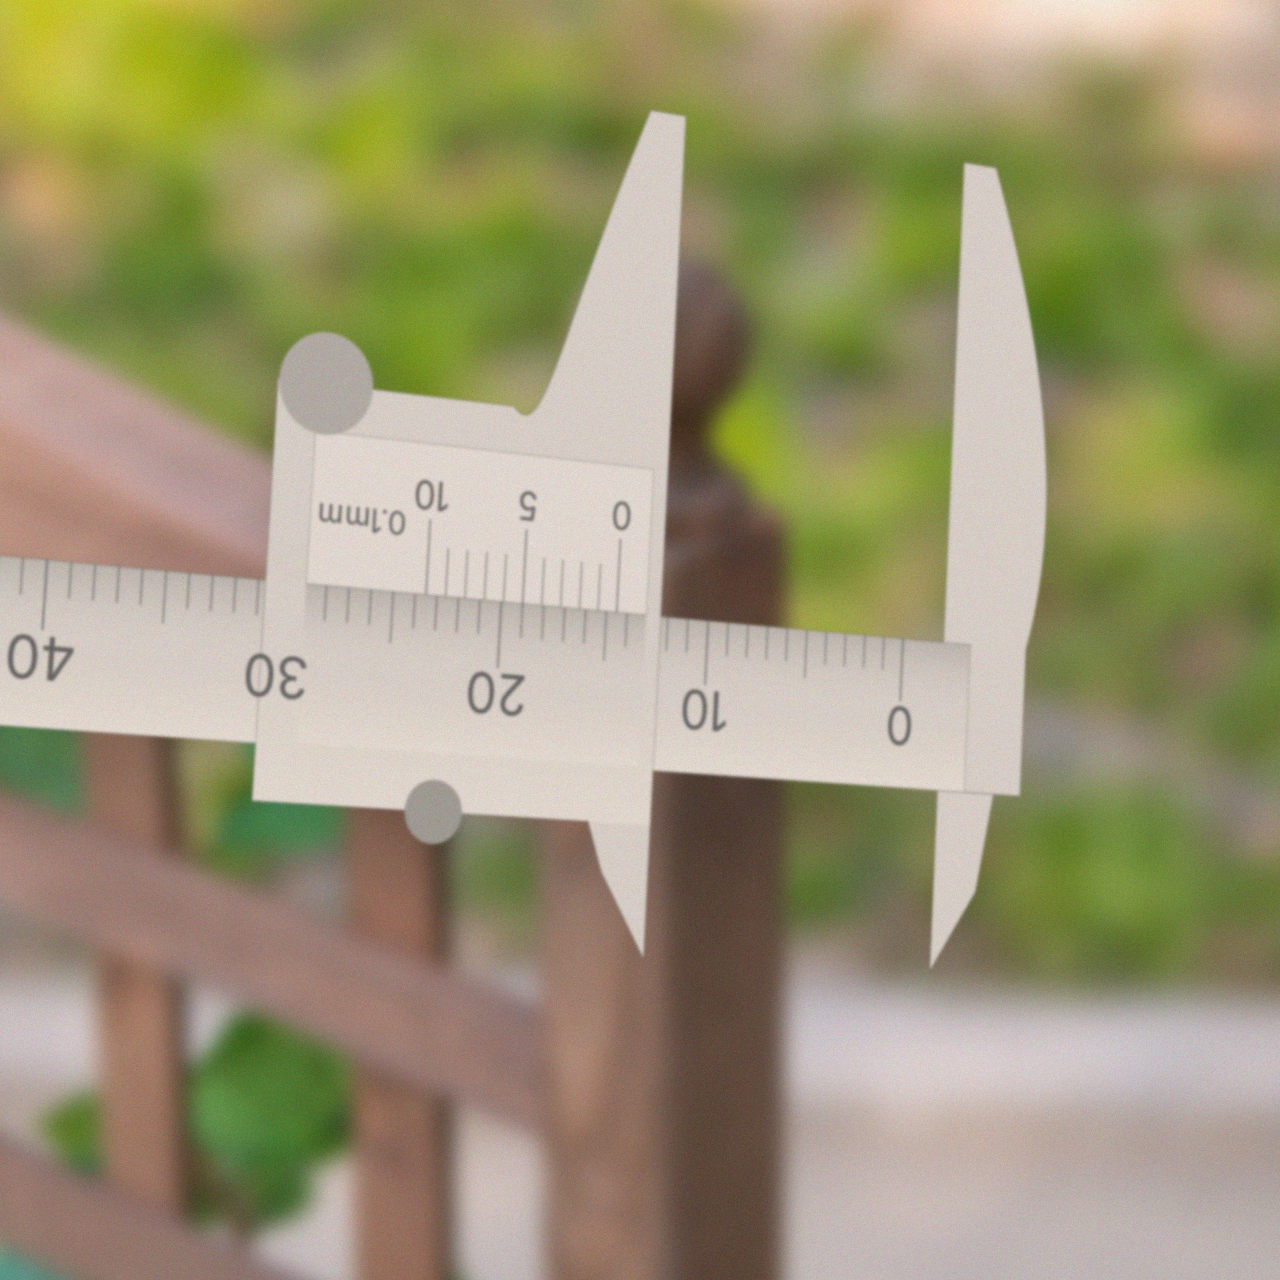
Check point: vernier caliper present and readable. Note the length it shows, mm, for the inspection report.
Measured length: 14.5 mm
